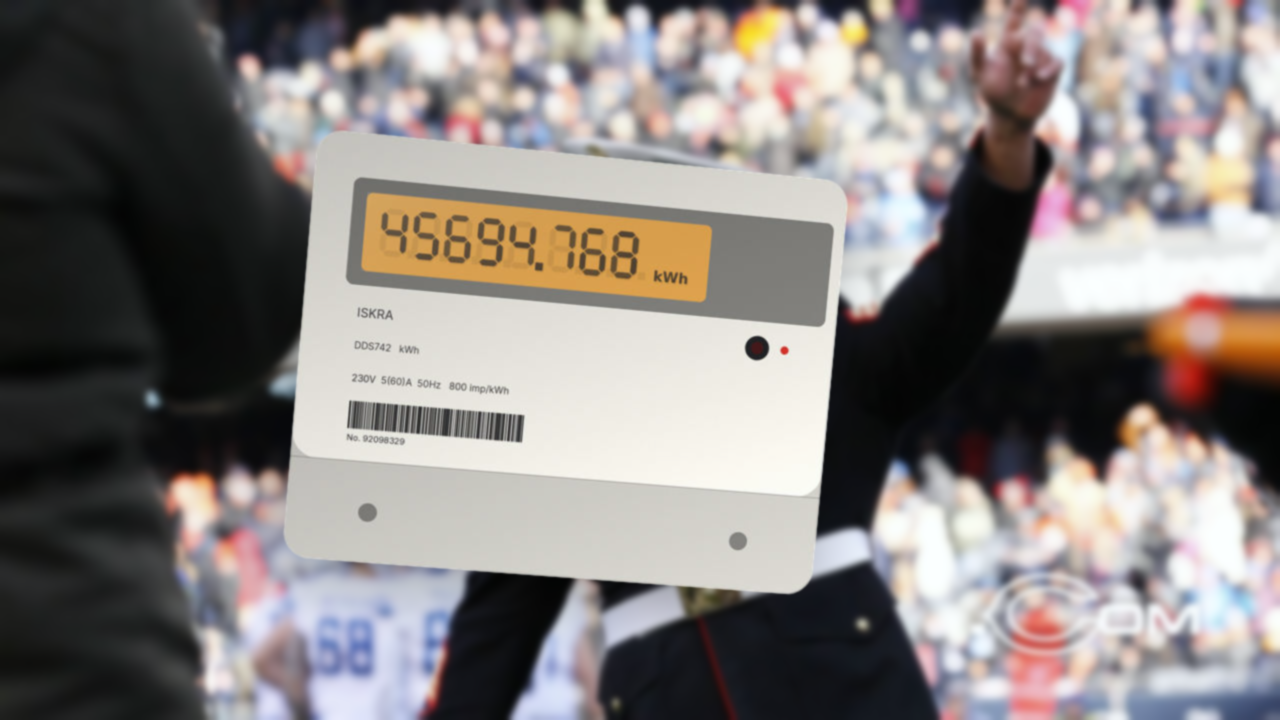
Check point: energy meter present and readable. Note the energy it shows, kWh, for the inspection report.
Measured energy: 45694.768 kWh
